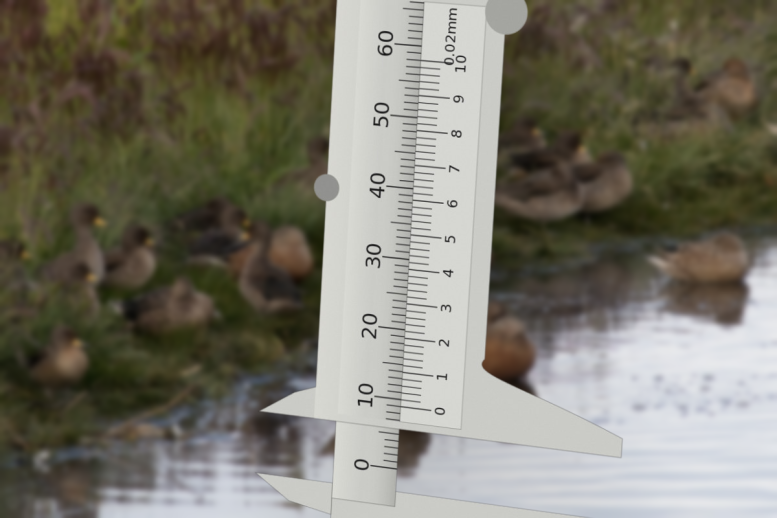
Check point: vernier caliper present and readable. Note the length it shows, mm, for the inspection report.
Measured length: 9.0 mm
